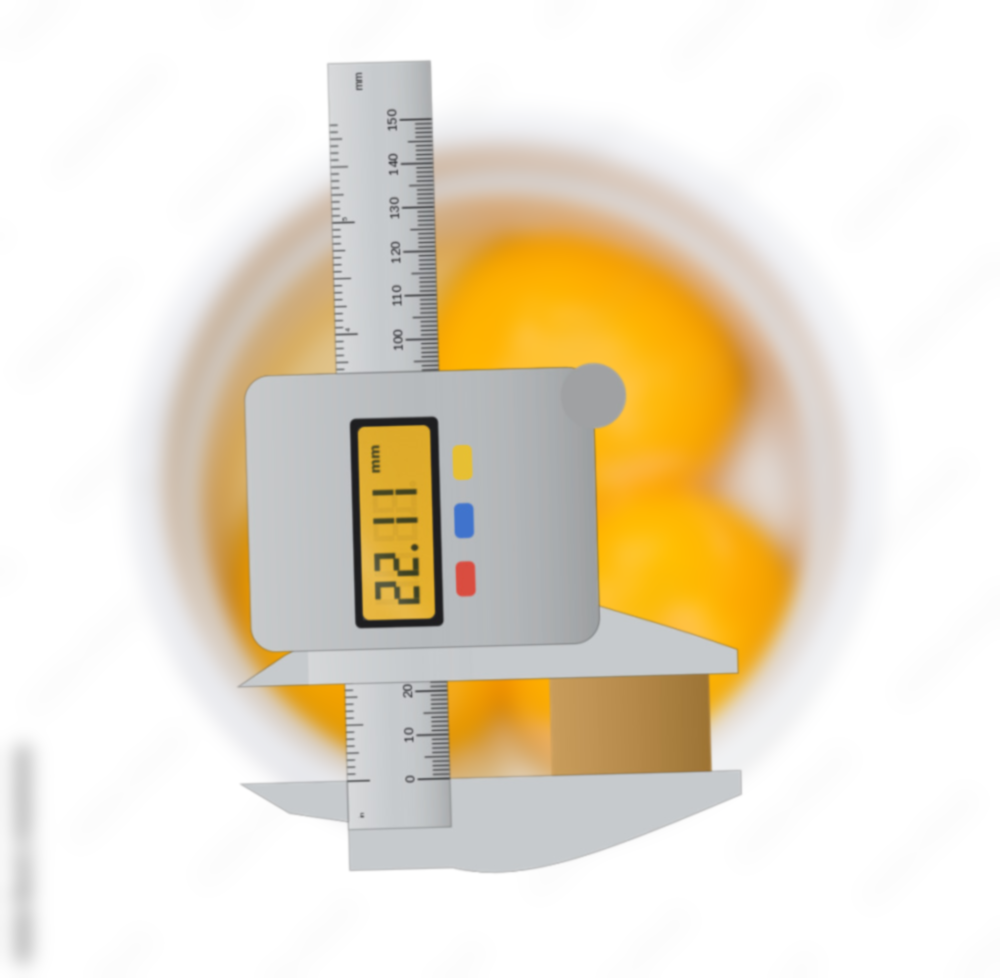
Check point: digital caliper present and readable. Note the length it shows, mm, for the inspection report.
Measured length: 22.11 mm
